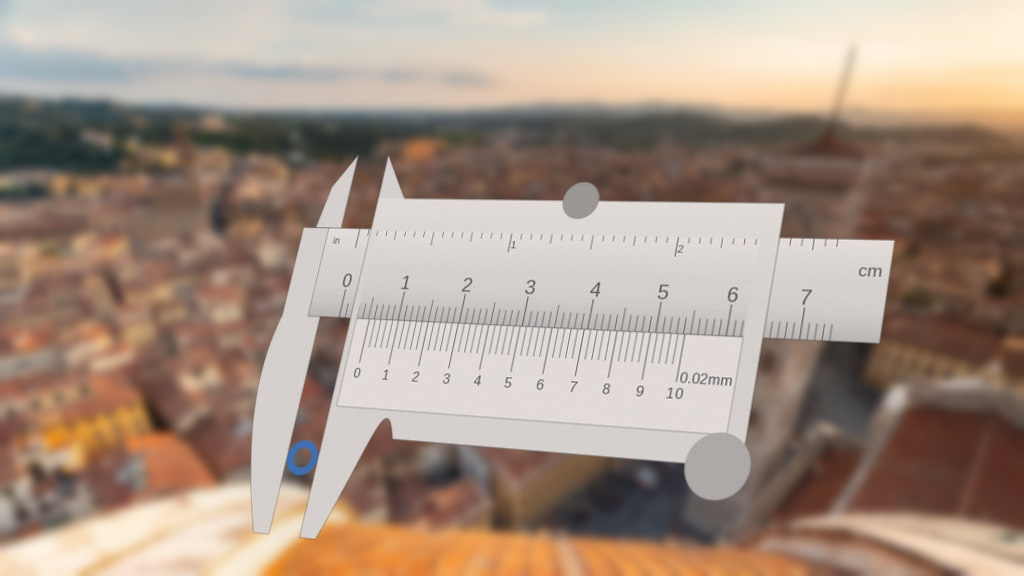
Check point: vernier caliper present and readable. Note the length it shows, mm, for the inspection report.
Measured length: 5.2 mm
